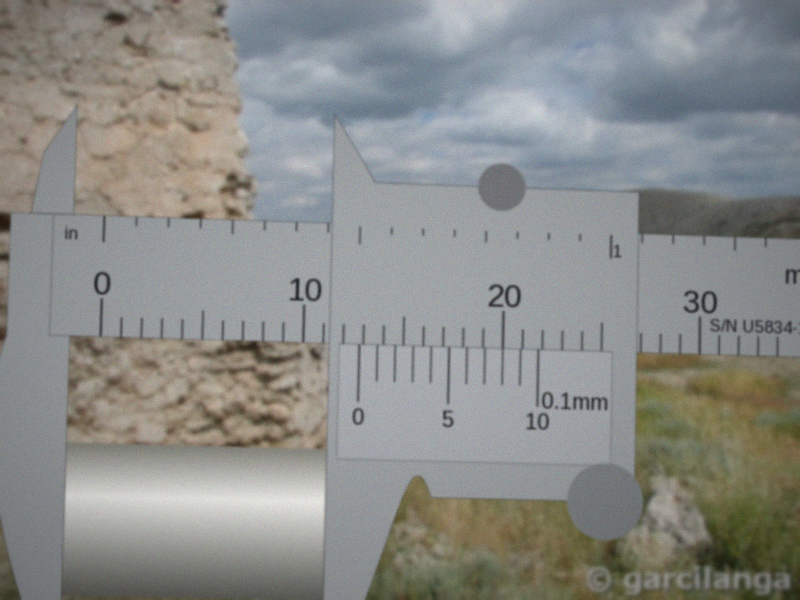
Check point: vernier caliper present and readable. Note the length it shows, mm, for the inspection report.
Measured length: 12.8 mm
